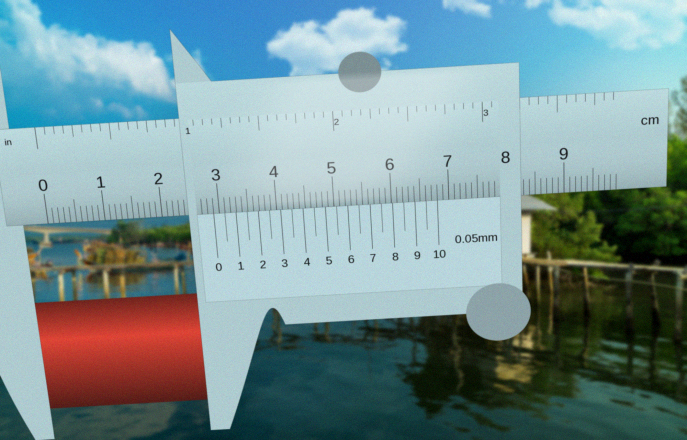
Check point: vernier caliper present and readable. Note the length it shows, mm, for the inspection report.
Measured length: 29.0 mm
